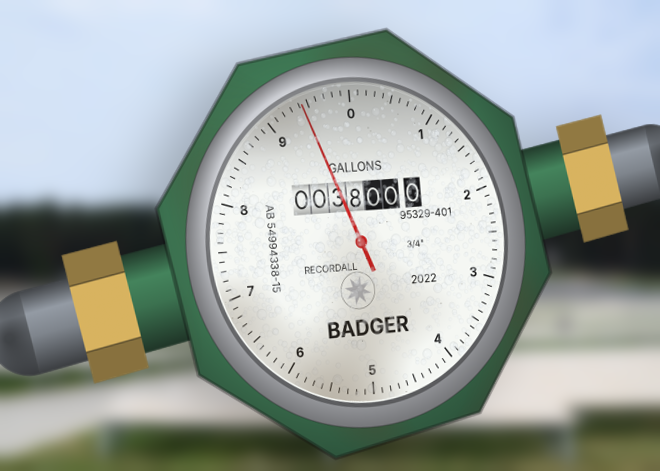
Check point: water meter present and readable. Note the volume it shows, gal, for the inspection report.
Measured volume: 37999.4 gal
